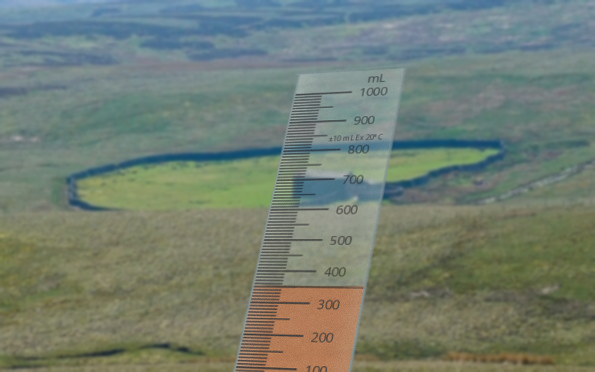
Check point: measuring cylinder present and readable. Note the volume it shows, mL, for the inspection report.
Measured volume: 350 mL
